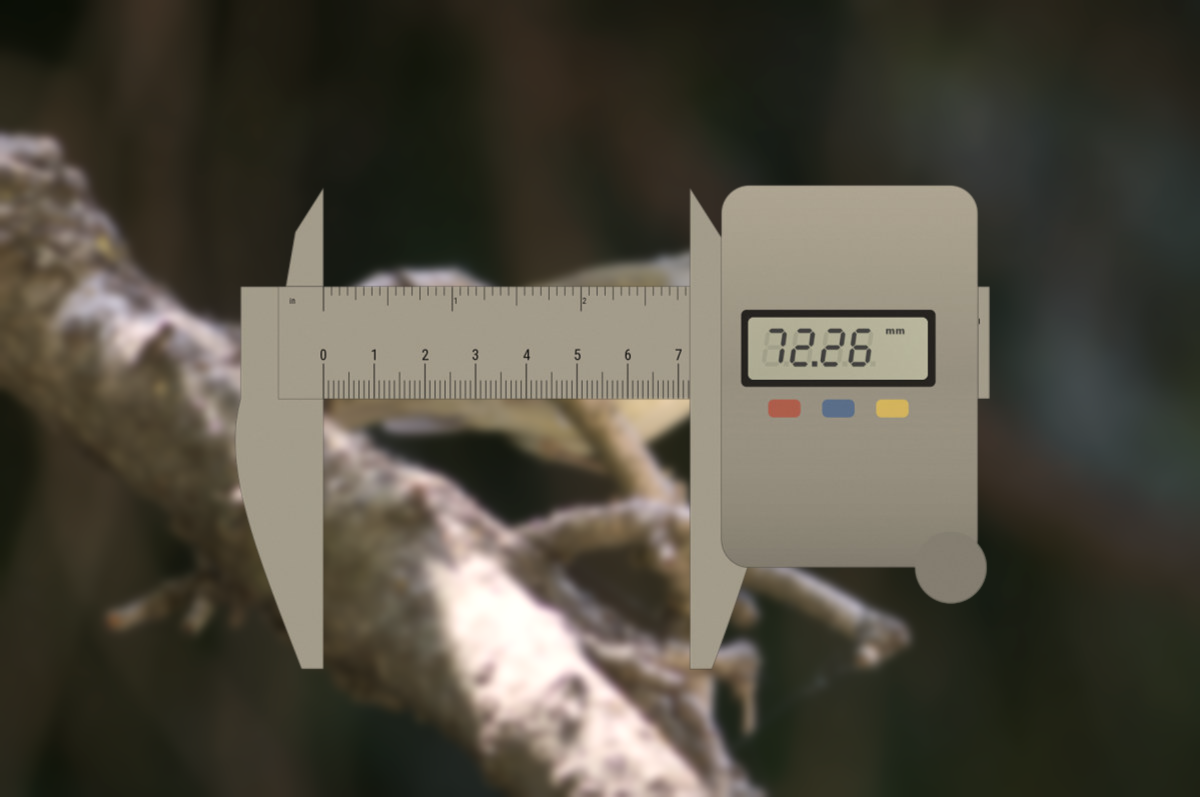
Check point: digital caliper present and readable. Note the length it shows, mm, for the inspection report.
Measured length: 72.26 mm
